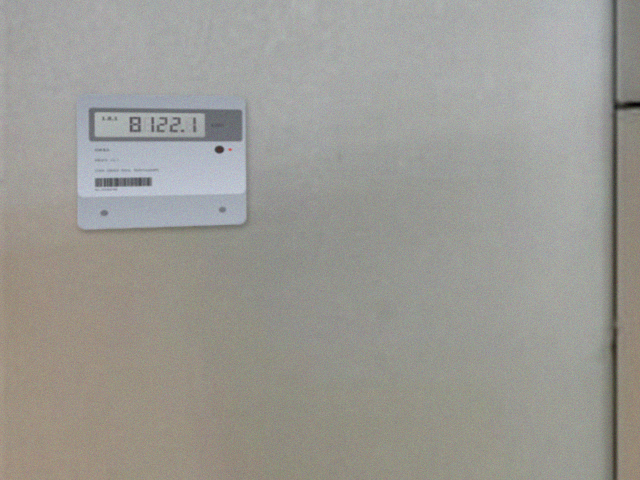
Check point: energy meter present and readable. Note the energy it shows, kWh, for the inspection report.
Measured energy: 8122.1 kWh
